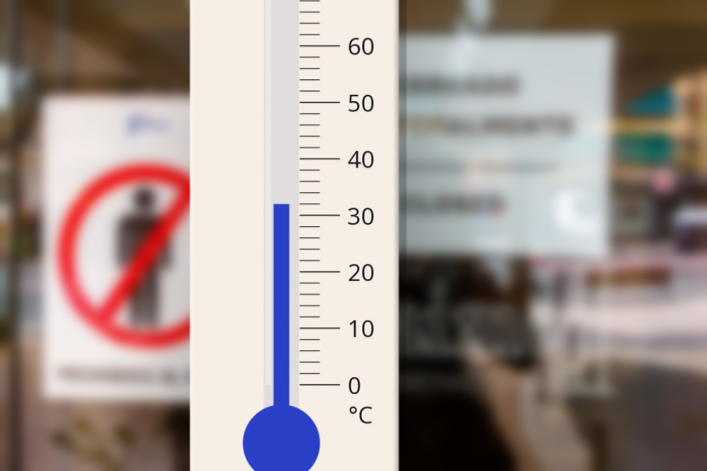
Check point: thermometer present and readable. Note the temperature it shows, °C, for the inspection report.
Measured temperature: 32 °C
